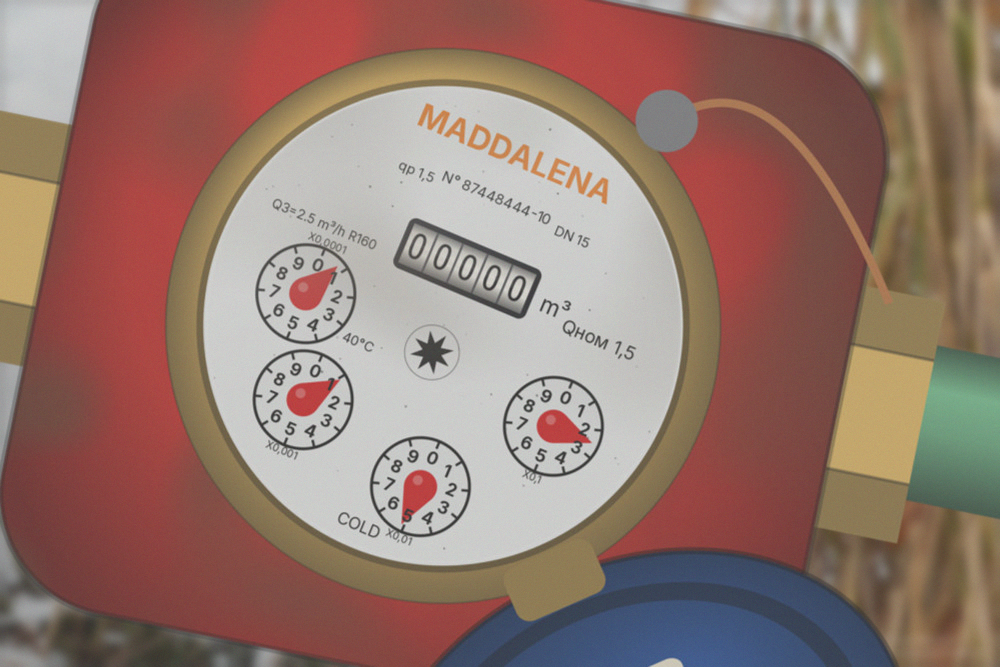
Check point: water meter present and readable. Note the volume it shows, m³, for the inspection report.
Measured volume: 0.2510 m³
